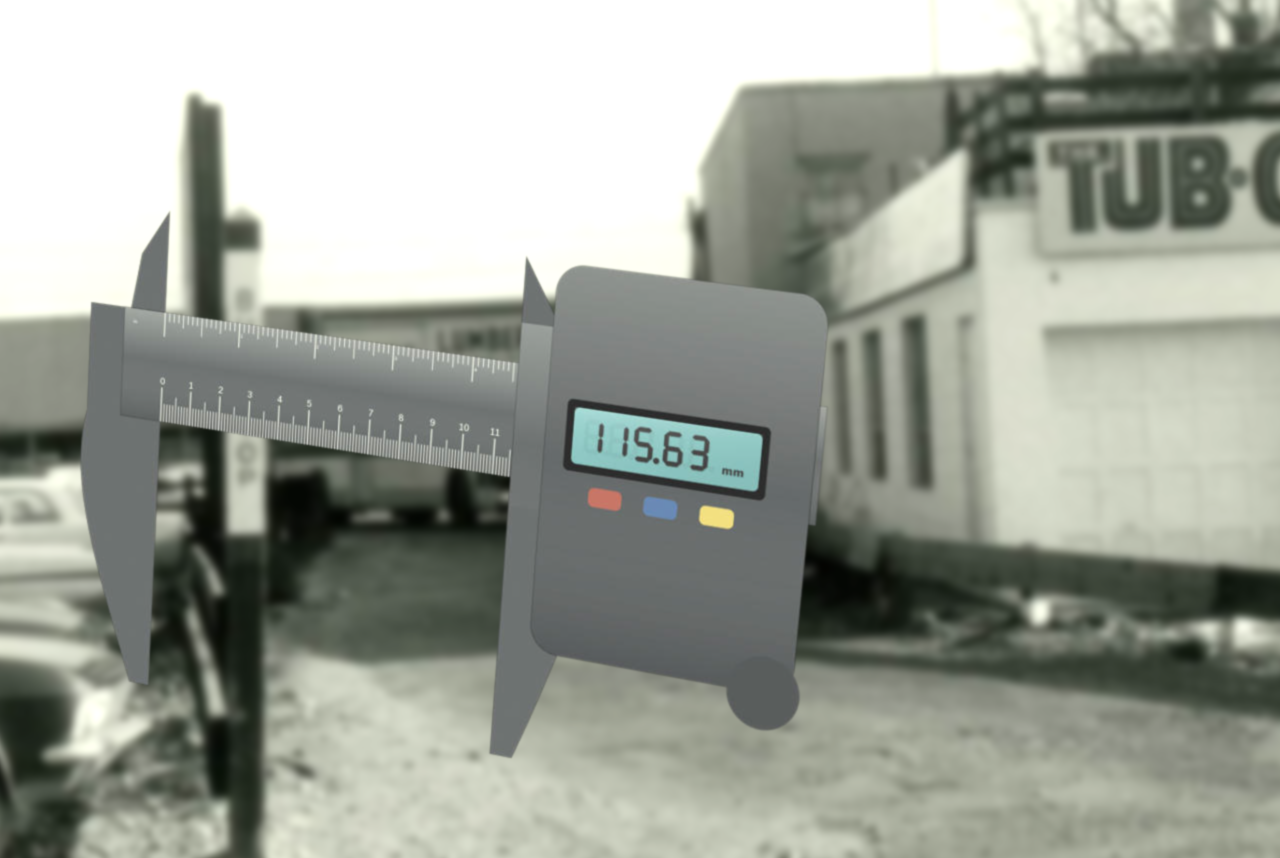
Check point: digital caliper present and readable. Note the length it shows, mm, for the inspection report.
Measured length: 115.63 mm
